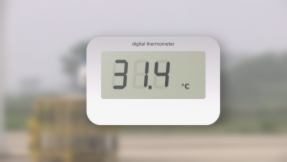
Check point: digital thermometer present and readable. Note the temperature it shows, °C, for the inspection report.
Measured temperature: 31.4 °C
